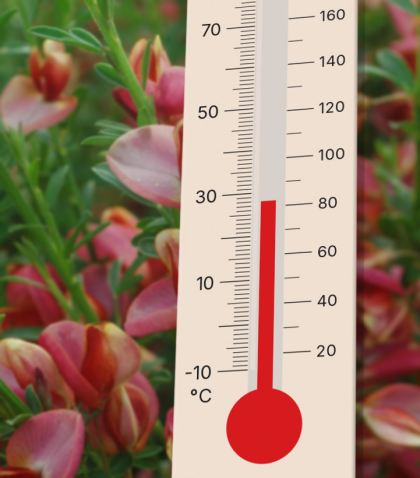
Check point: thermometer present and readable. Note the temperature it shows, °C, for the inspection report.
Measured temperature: 28 °C
